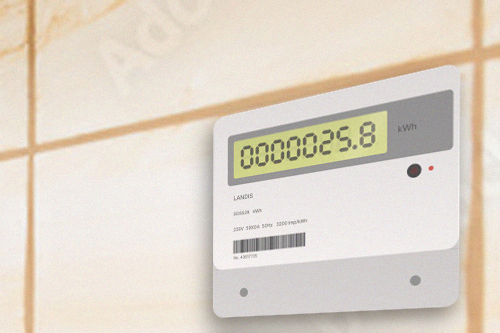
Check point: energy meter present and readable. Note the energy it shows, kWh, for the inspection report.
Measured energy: 25.8 kWh
